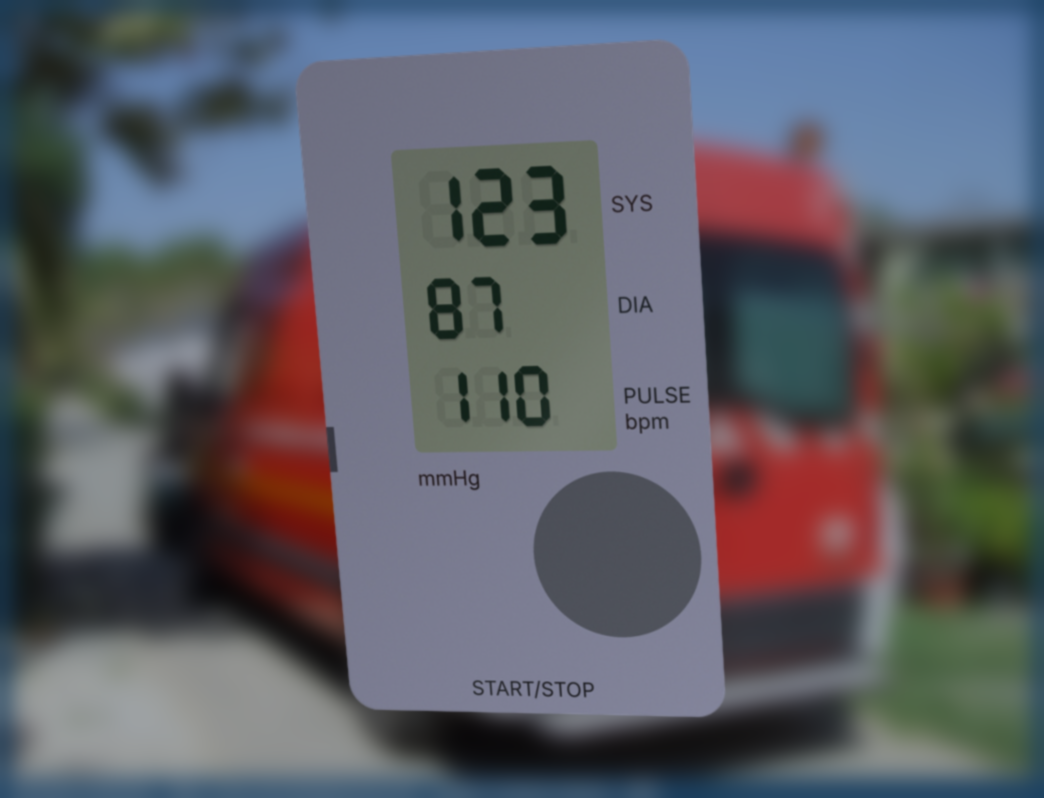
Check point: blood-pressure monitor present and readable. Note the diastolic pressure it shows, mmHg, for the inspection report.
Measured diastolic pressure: 87 mmHg
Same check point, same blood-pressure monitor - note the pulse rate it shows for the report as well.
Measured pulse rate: 110 bpm
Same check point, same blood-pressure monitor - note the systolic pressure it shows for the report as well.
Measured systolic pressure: 123 mmHg
